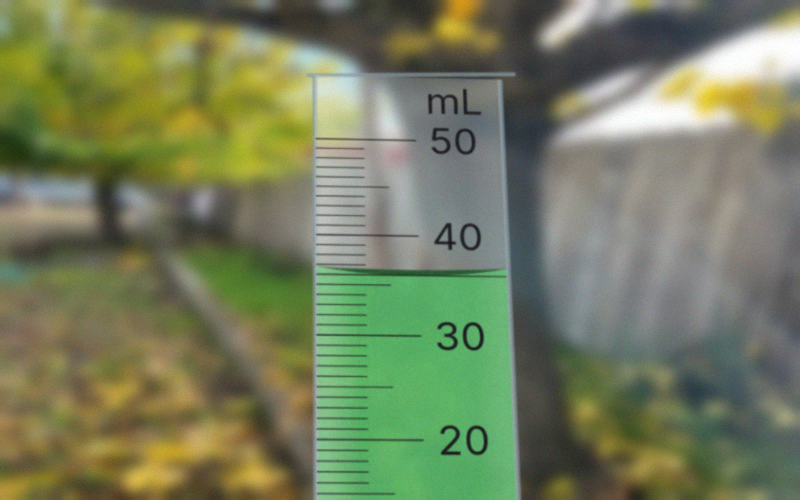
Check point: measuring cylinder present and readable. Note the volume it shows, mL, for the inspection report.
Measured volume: 36 mL
